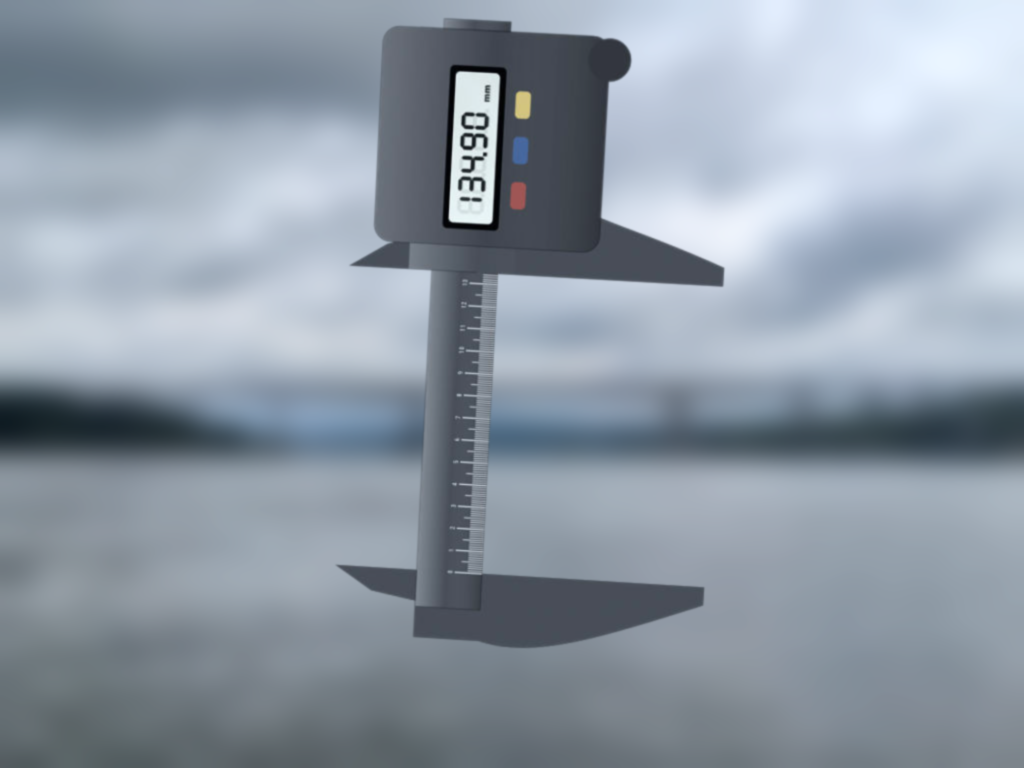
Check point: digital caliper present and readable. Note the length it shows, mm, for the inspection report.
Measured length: 134.90 mm
